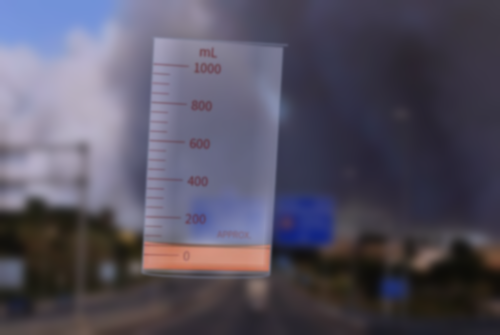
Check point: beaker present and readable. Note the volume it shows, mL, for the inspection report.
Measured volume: 50 mL
